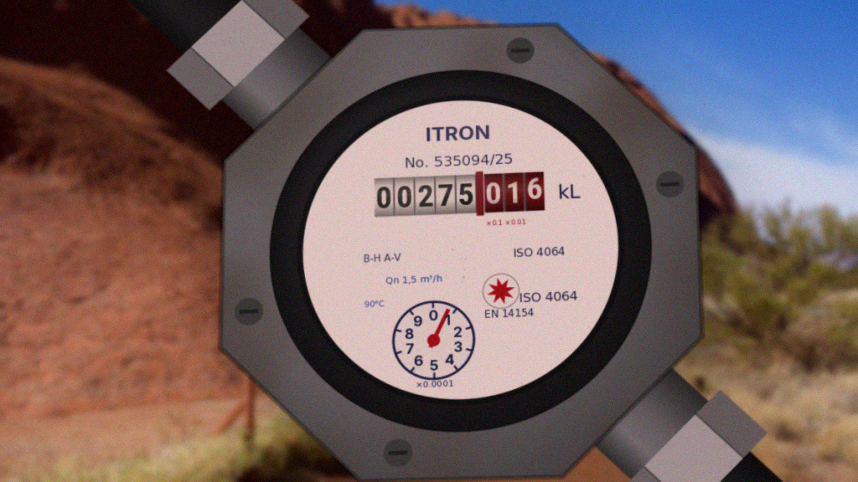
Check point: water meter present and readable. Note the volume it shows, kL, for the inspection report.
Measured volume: 275.0160 kL
